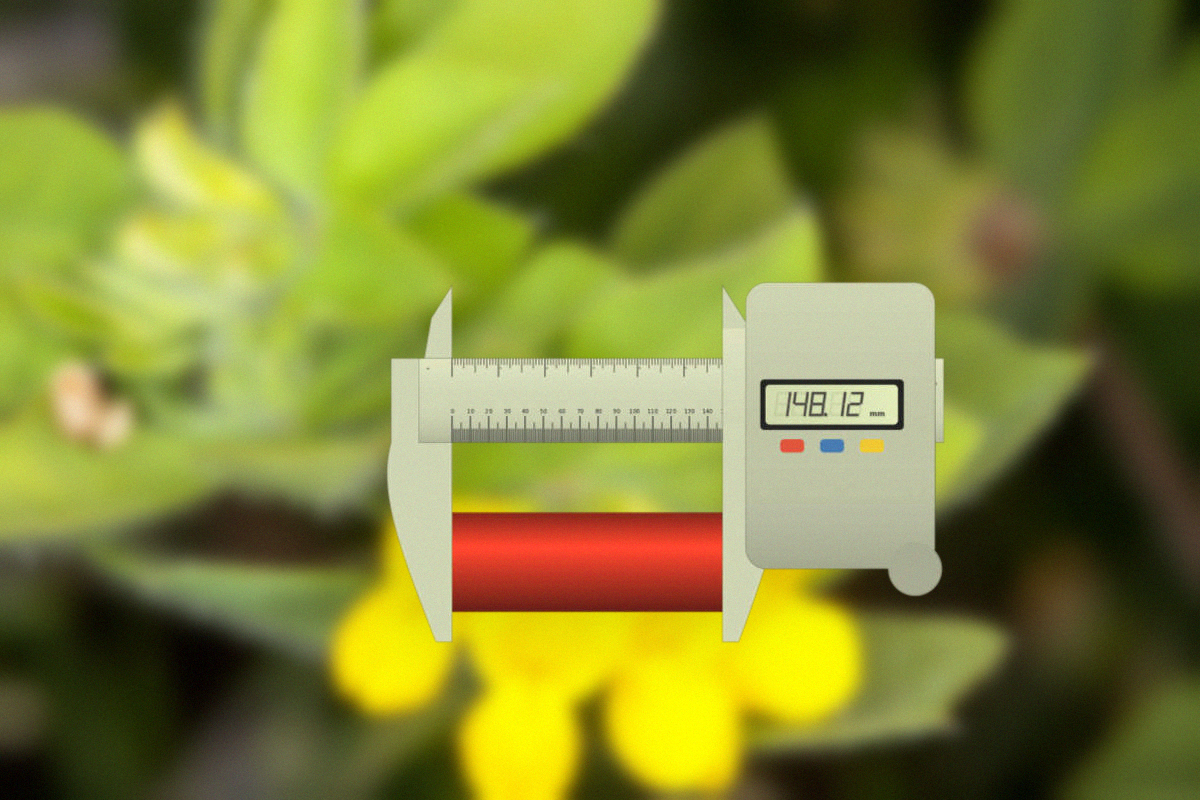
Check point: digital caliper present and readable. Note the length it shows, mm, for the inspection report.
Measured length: 148.12 mm
